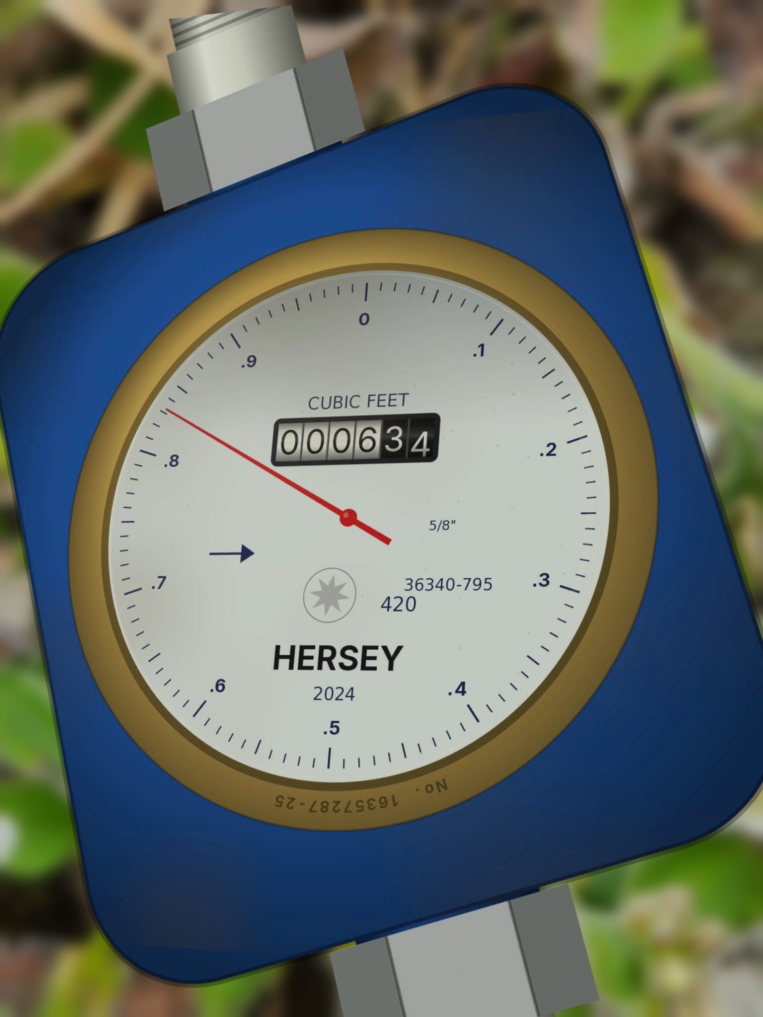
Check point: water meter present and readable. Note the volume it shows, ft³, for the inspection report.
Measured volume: 633.83 ft³
